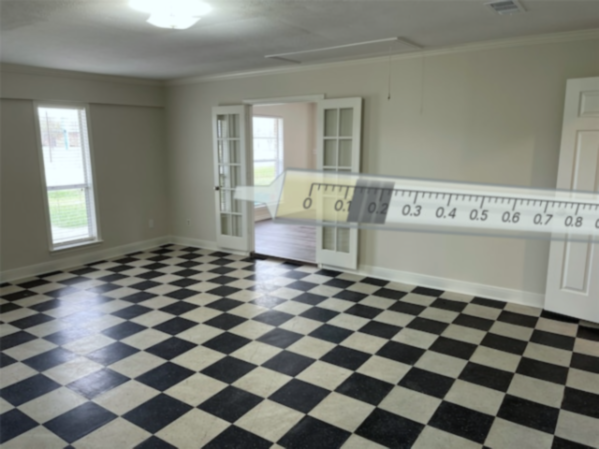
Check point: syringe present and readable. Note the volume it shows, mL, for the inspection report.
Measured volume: 0.12 mL
